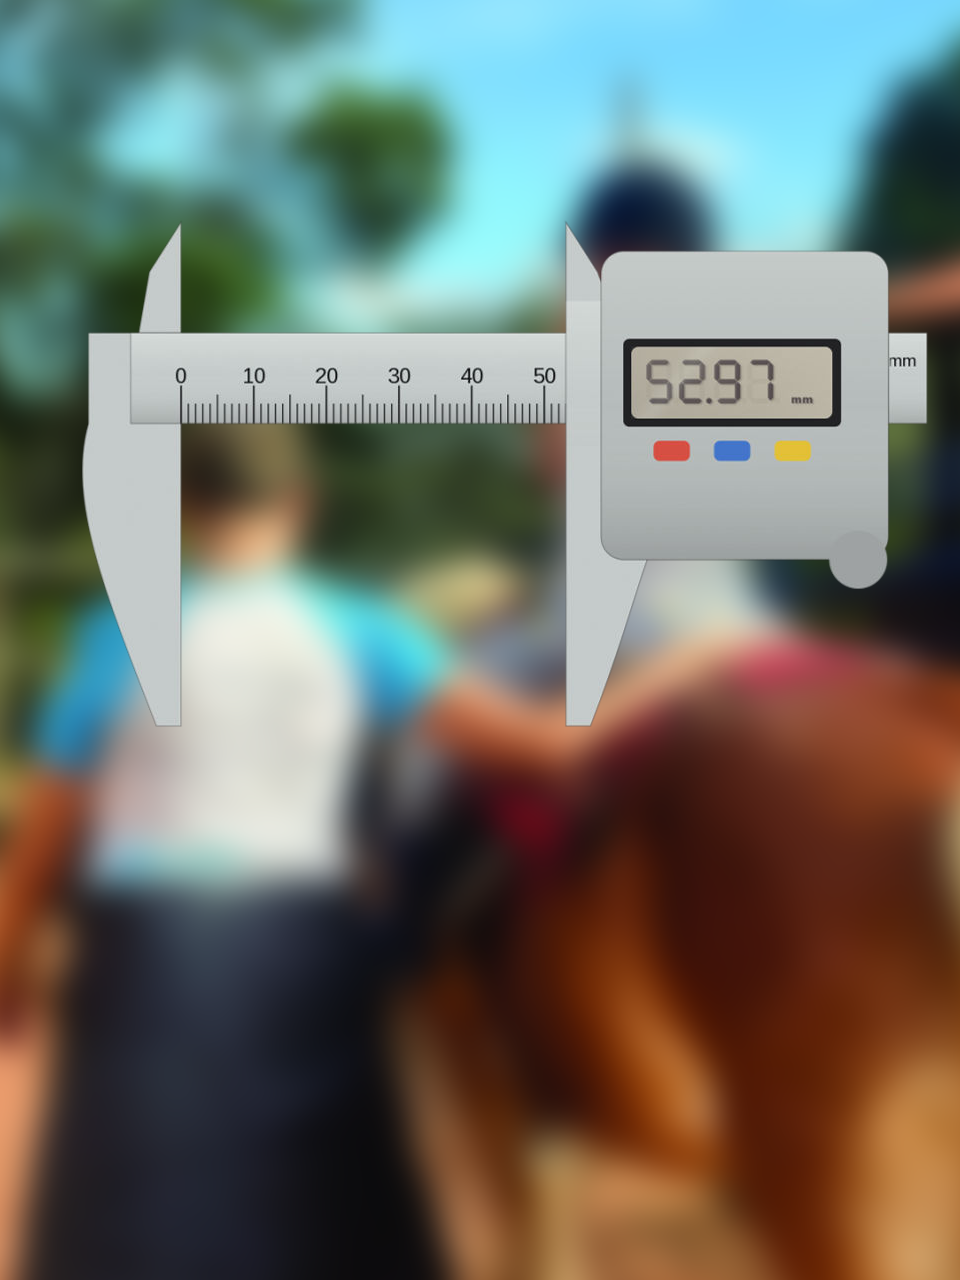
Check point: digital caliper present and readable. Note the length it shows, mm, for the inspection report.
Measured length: 52.97 mm
